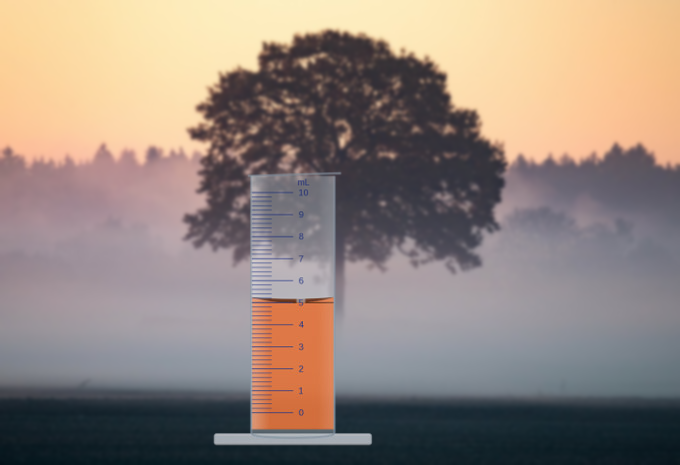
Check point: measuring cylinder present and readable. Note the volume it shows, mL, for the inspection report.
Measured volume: 5 mL
